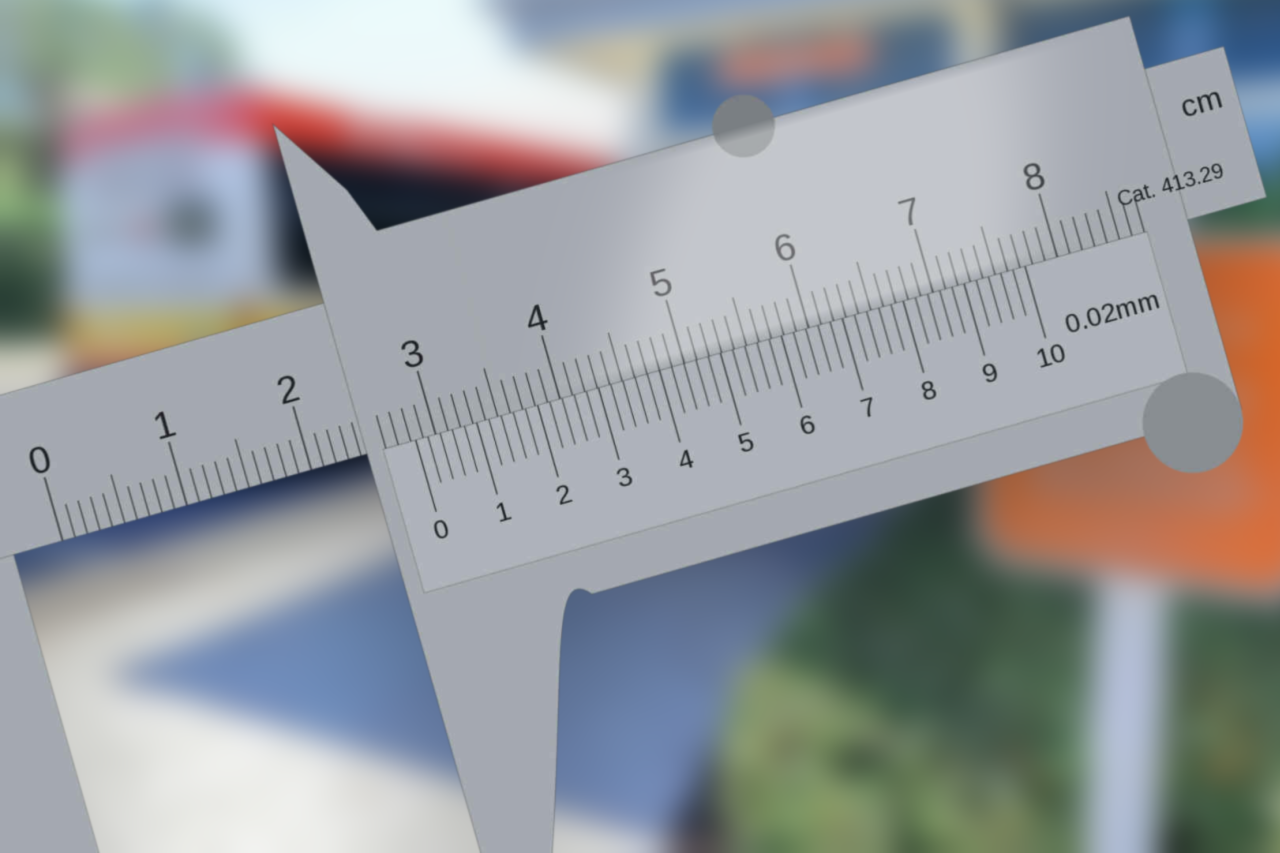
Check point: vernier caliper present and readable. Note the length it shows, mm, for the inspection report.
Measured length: 28.4 mm
